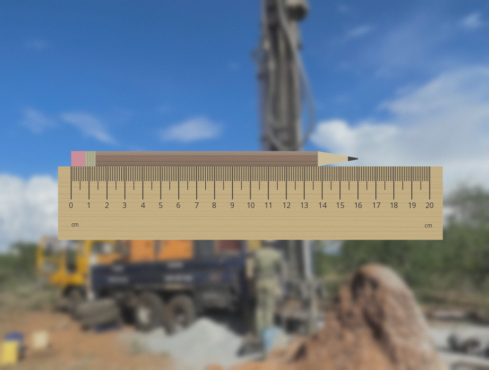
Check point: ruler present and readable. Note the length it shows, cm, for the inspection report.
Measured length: 16 cm
